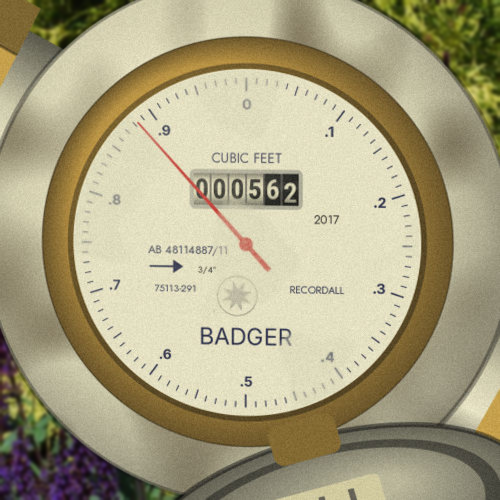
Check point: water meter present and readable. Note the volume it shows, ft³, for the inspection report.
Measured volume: 561.88 ft³
